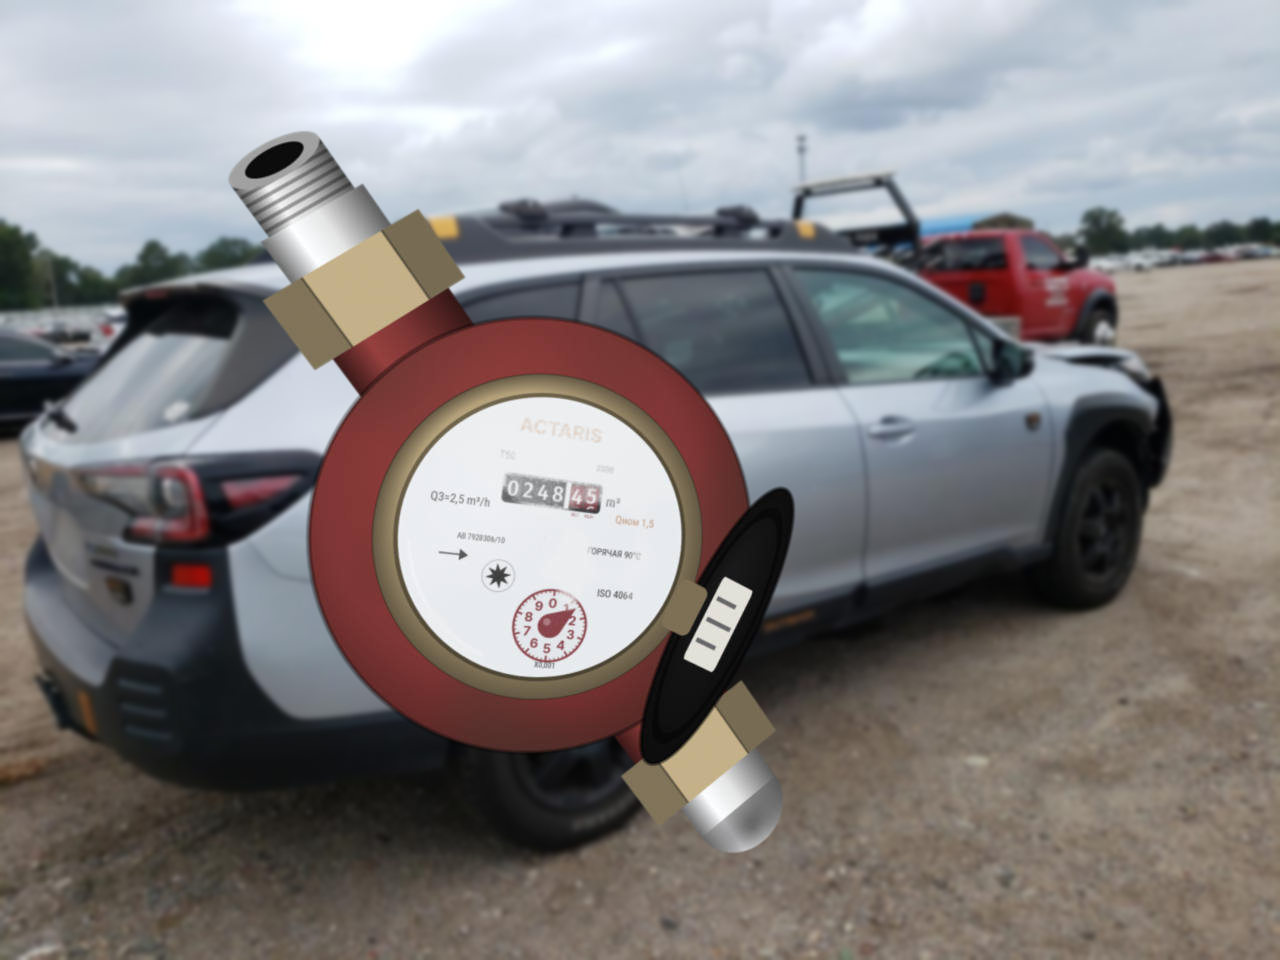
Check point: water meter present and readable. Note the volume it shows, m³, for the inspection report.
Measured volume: 248.451 m³
